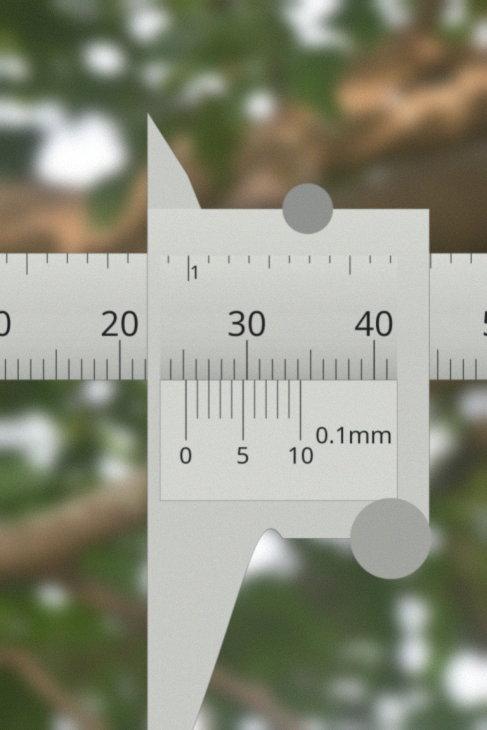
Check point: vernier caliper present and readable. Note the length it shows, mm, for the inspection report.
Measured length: 25.2 mm
